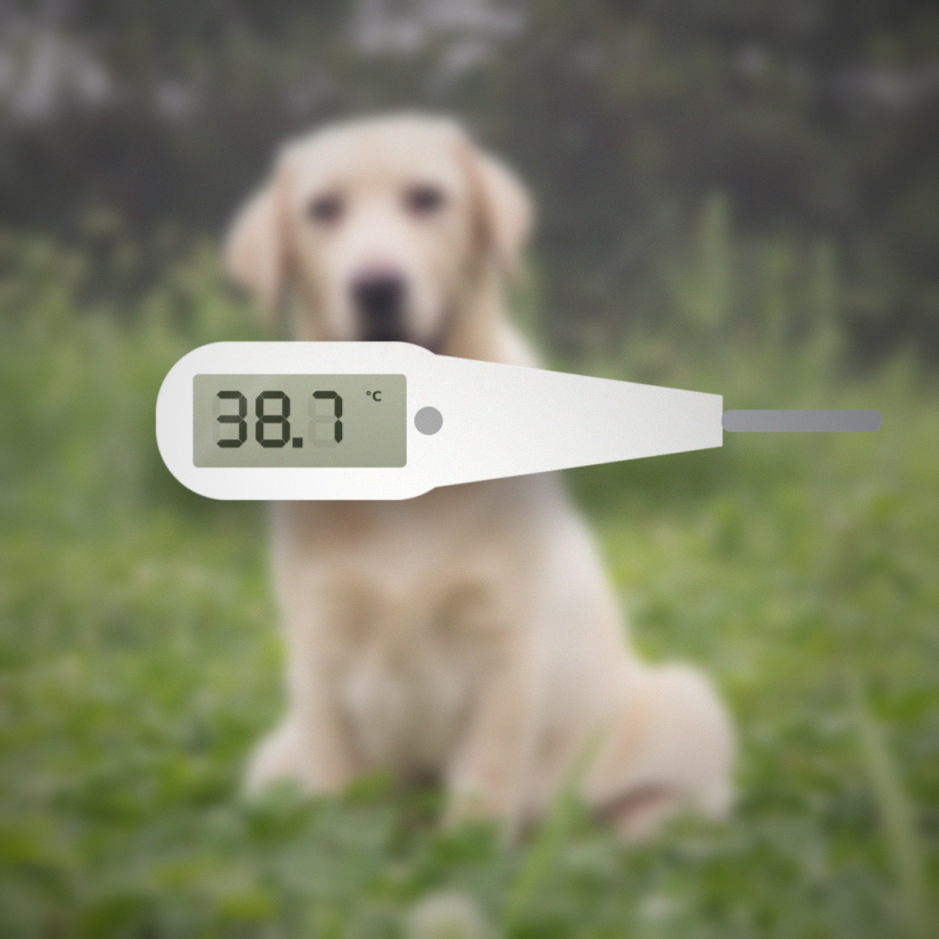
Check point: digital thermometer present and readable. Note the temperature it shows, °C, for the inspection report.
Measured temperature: 38.7 °C
